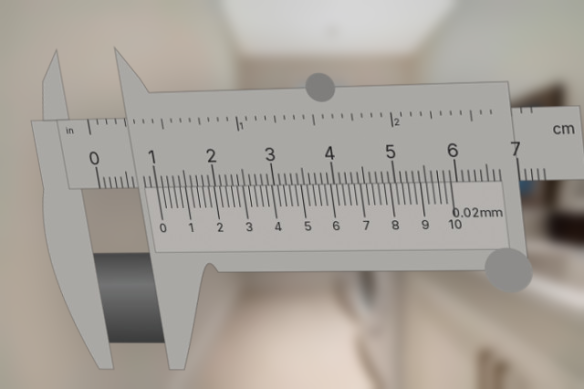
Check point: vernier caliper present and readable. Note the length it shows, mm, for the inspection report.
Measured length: 10.0 mm
